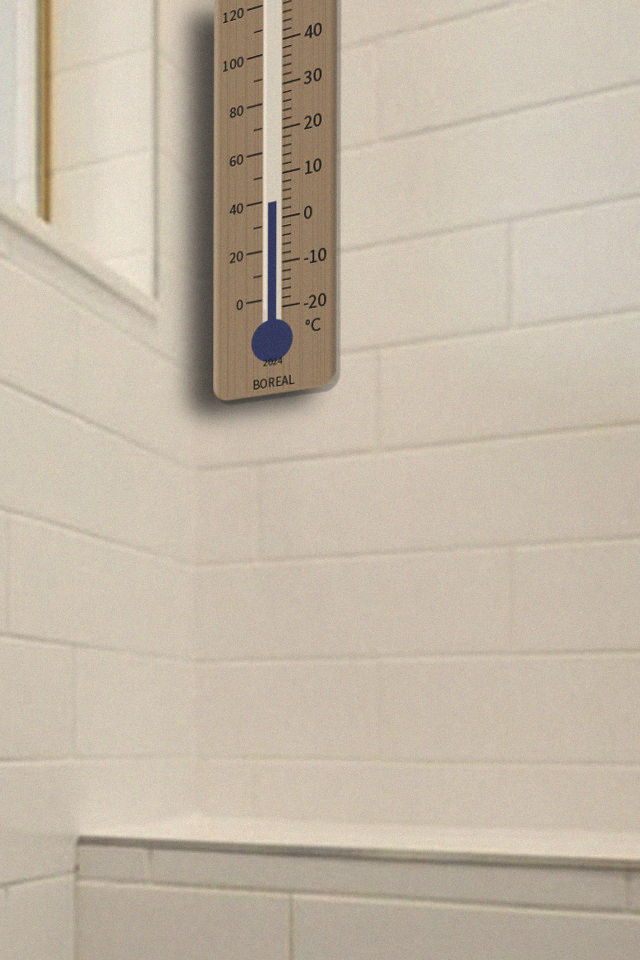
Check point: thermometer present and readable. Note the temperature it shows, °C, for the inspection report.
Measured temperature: 4 °C
